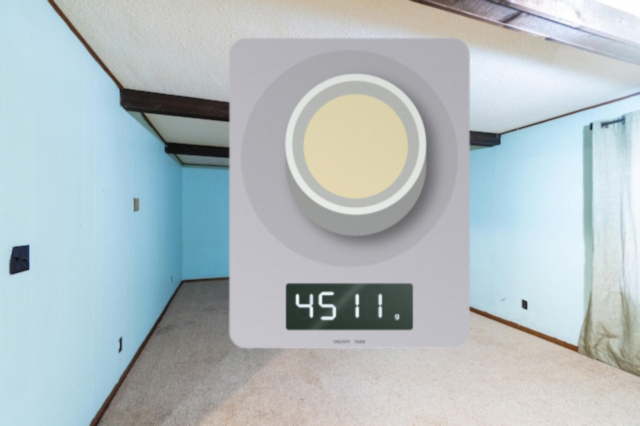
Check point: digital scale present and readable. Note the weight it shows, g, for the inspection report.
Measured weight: 4511 g
